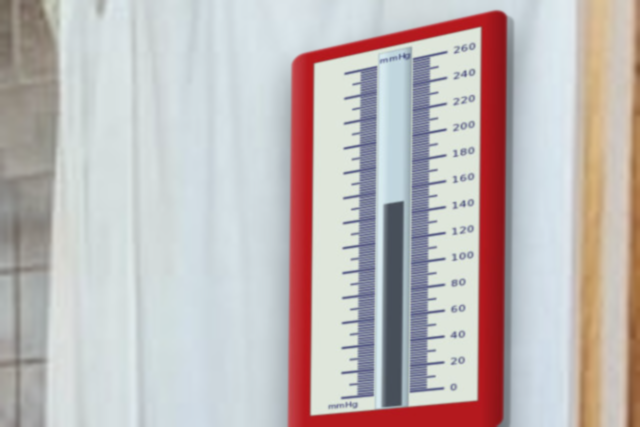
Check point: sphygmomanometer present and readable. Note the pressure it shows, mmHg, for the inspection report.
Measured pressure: 150 mmHg
